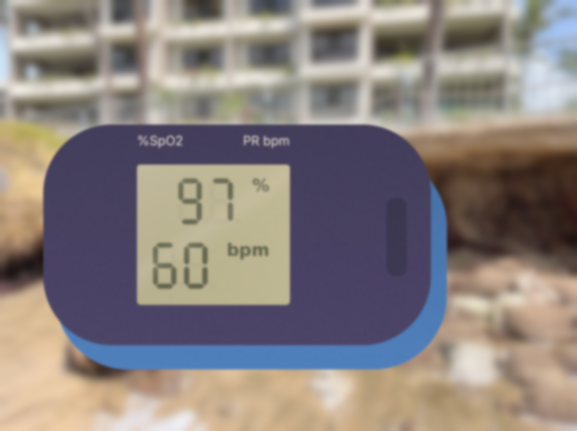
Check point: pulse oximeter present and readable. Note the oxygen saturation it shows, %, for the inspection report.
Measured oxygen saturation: 97 %
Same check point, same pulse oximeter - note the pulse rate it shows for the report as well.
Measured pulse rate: 60 bpm
